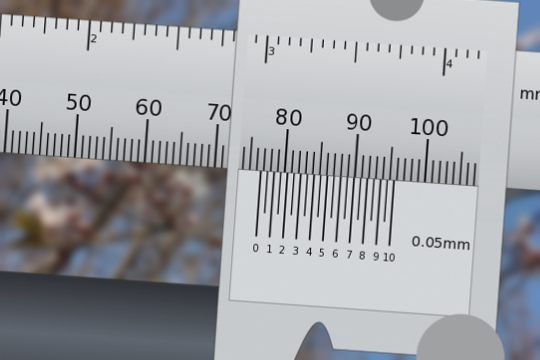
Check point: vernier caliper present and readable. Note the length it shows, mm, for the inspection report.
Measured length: 76.6 mm
